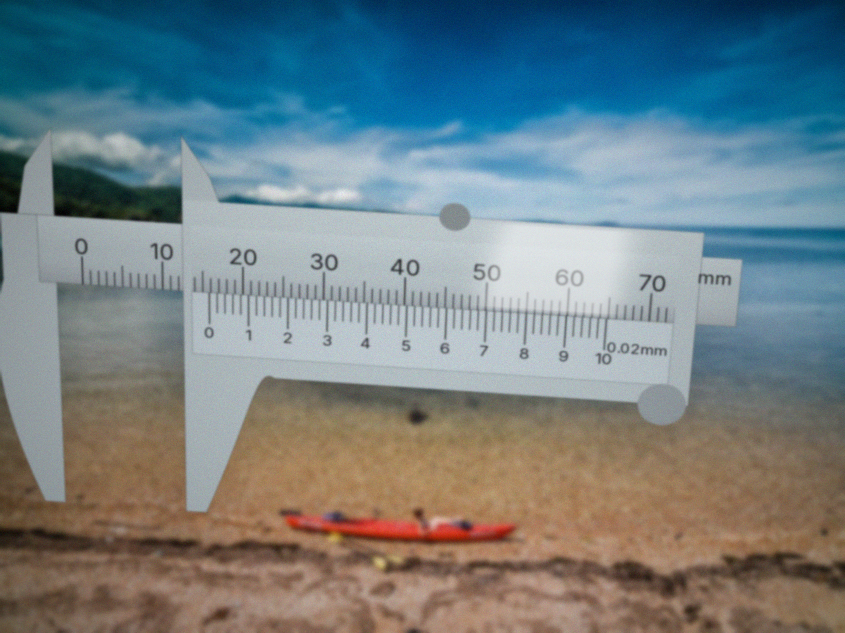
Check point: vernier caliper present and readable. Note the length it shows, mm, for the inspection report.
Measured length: 15.8 mm
